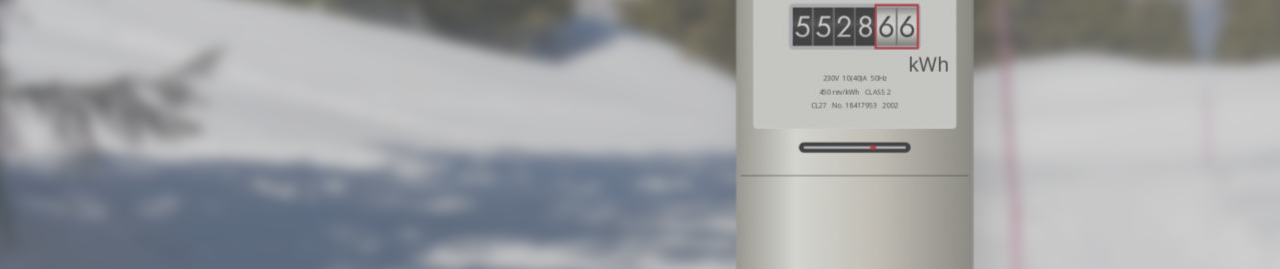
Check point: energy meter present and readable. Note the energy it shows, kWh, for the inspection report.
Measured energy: 5528.66 kWh
